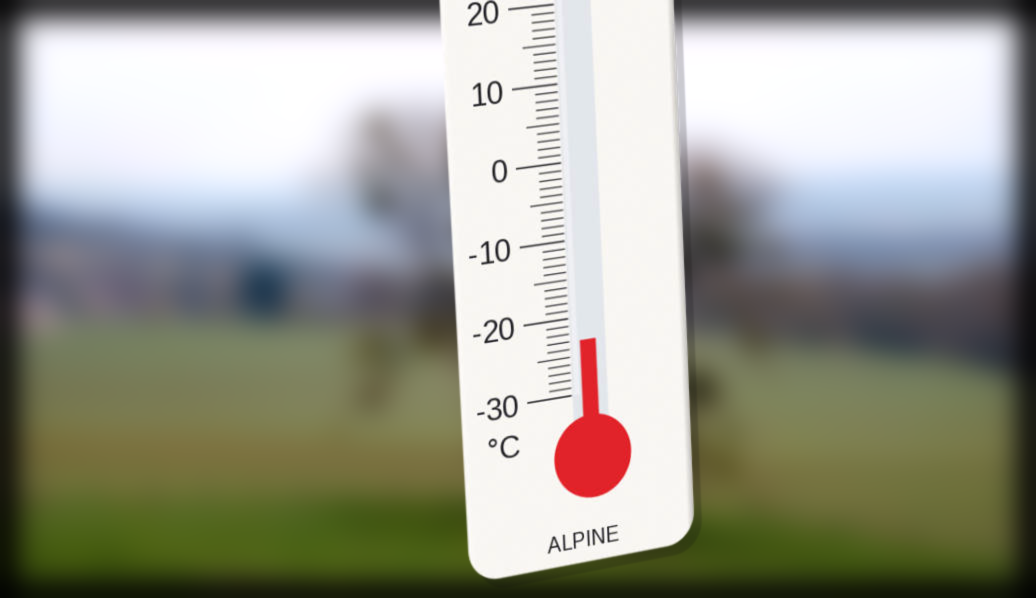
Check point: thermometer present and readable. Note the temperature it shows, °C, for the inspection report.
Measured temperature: -23 °C
